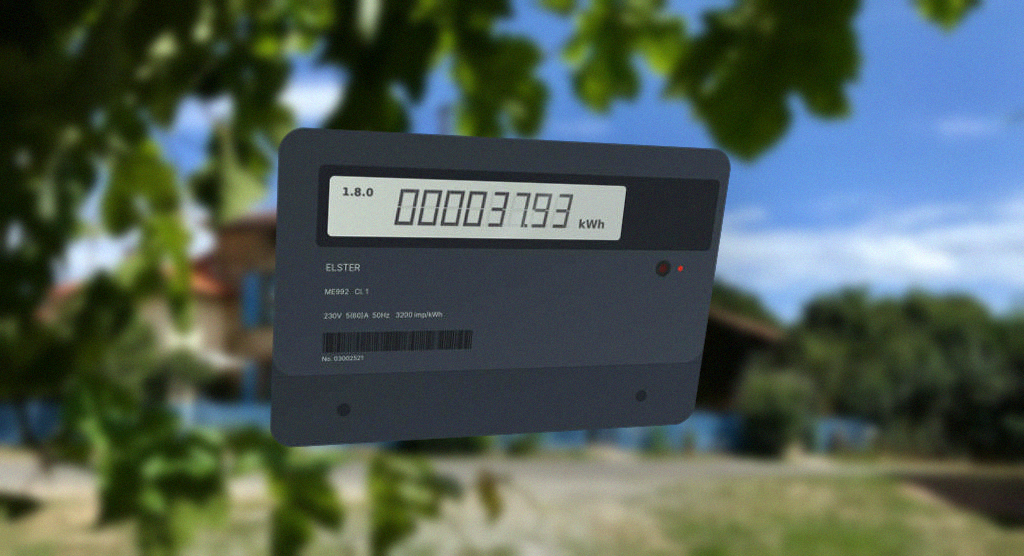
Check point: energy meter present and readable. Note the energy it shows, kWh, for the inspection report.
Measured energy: 37.93 kWh
